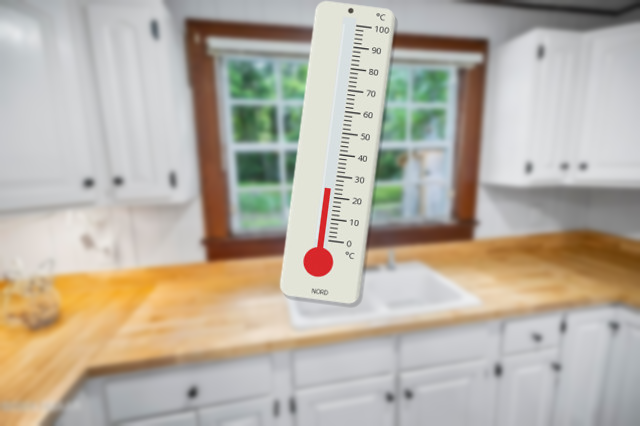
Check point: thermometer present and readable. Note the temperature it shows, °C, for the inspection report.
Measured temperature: 24 °C
